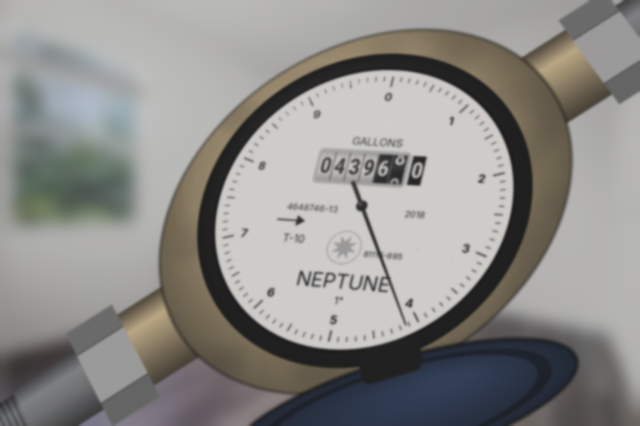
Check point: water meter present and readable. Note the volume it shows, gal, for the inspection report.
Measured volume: 439684.1 gal
